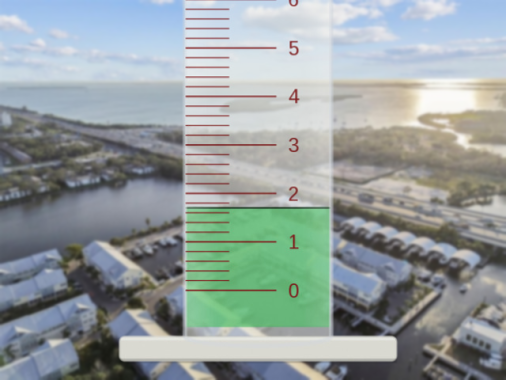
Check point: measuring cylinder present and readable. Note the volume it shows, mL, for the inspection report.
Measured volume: 1.7 mL
